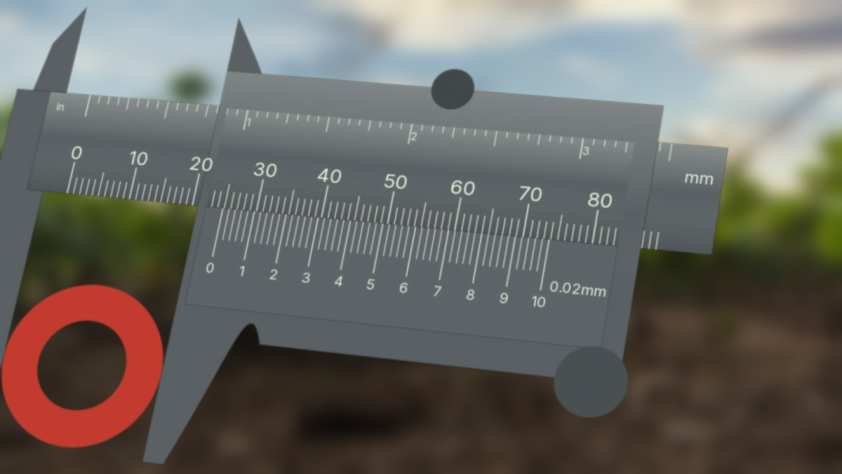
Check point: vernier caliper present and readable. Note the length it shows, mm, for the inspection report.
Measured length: 24.8 mm
